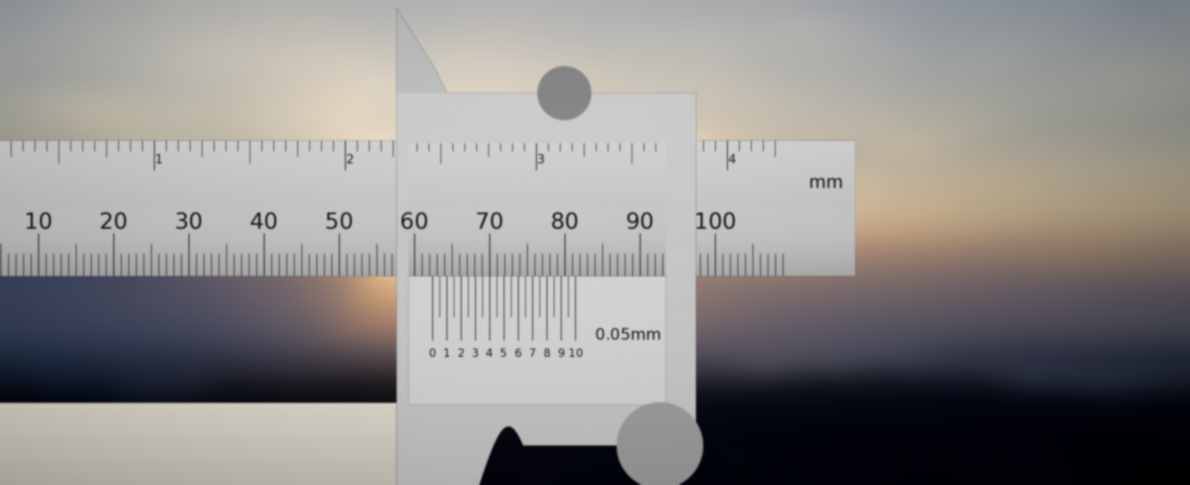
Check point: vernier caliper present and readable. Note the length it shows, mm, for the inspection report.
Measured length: 62.4 mm
